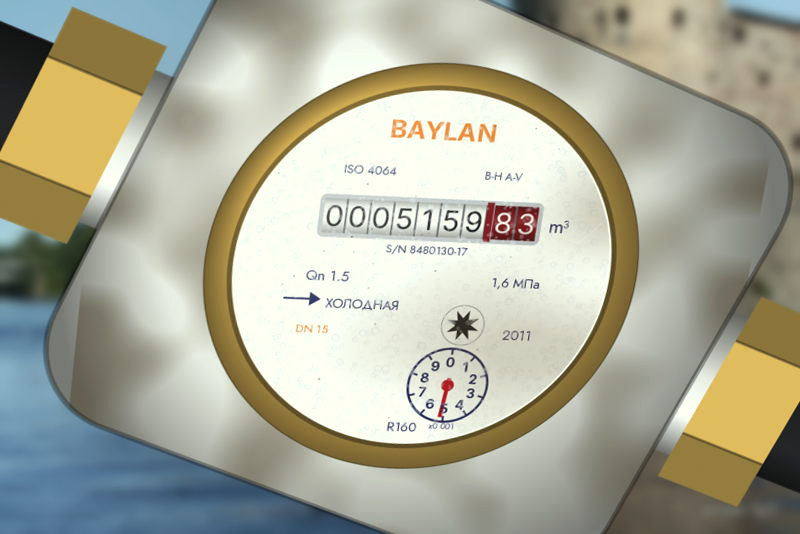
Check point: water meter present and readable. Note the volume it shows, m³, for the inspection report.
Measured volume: 5159.835 m³
